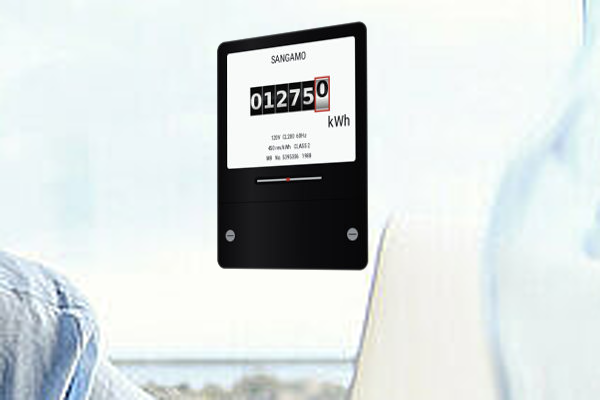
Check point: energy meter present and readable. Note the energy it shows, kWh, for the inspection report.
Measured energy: 1275.0 kWh
